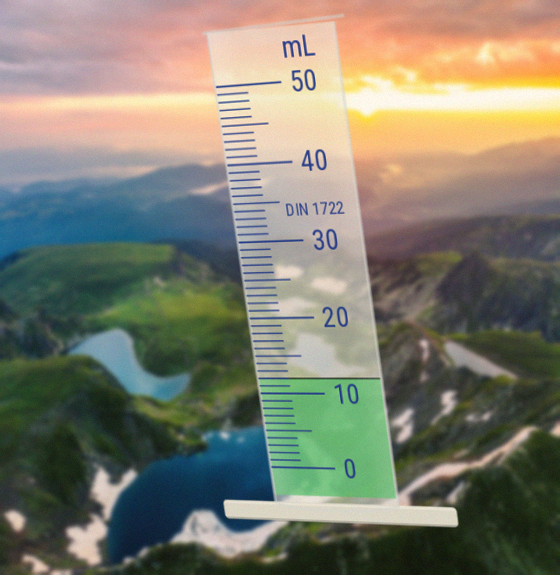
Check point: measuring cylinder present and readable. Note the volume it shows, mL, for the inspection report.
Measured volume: 12 mL
